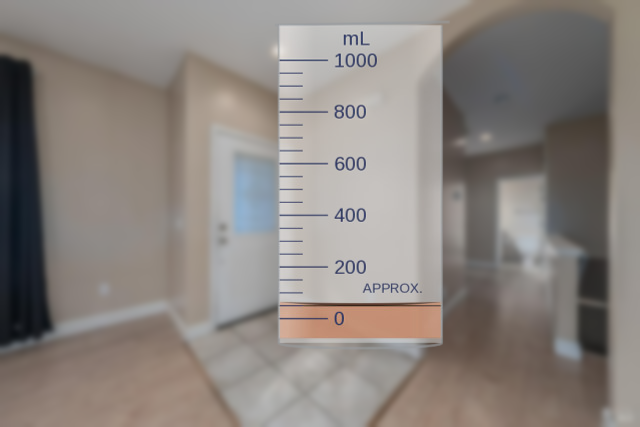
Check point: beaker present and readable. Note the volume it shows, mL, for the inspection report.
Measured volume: 50 mL
